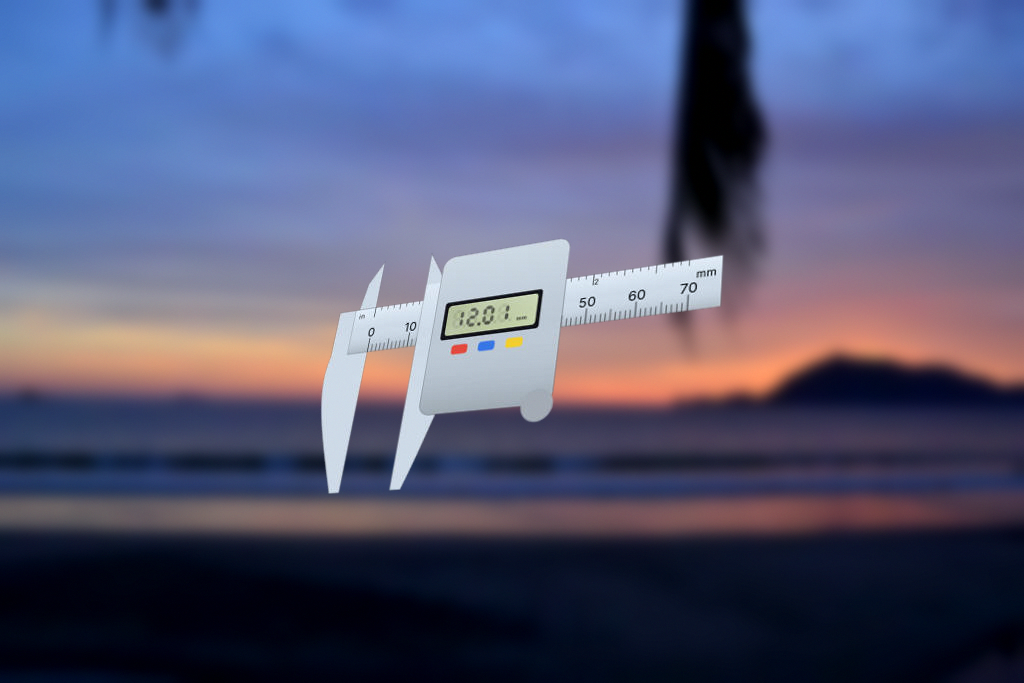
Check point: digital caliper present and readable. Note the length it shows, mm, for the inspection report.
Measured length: 12.01 mm
